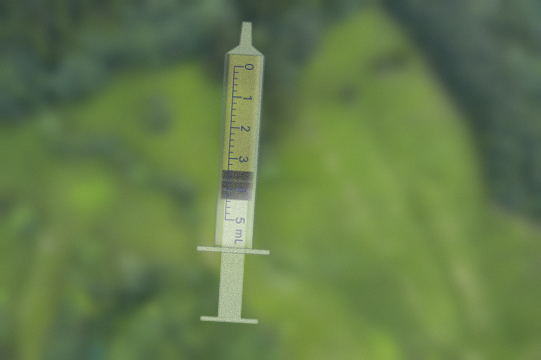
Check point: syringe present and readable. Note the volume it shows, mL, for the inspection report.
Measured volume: 3.4 mL
